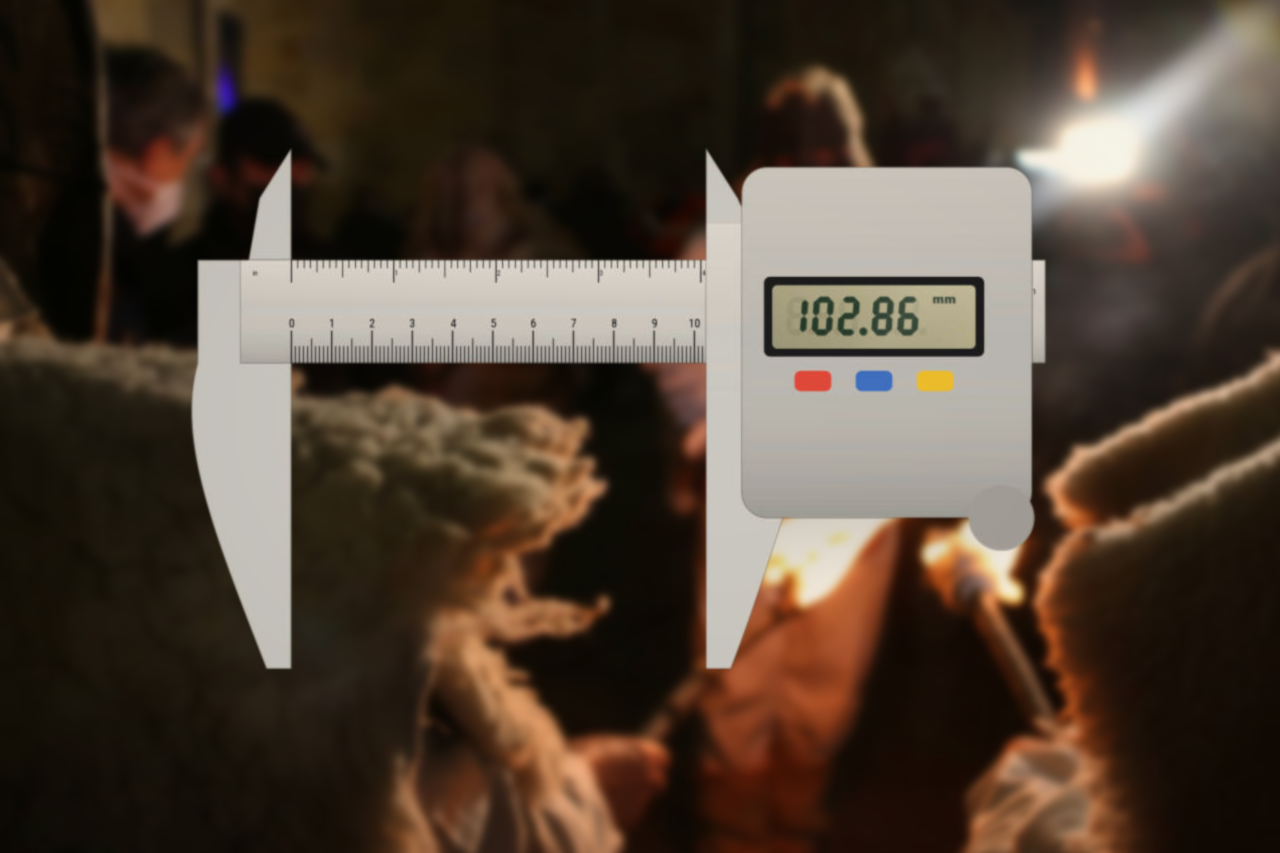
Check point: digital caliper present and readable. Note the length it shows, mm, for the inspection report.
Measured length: 102.86 mm
